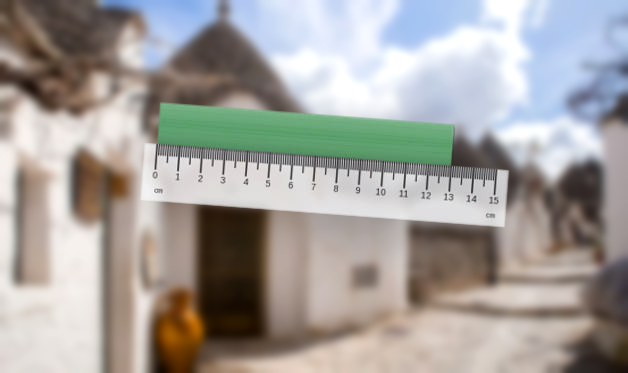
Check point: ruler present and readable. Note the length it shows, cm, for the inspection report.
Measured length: 13 cm
